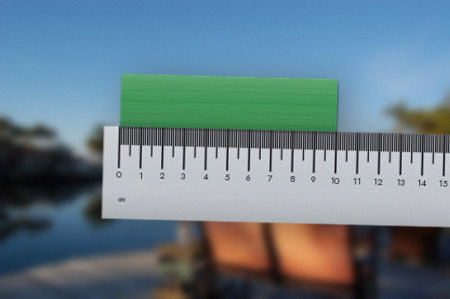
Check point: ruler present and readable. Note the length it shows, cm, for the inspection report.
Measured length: 10 cm
